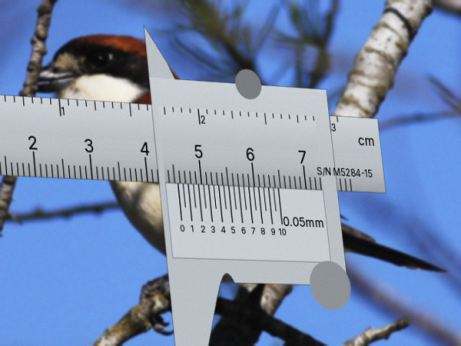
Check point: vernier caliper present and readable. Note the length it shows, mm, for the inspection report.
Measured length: 45.6 mm
